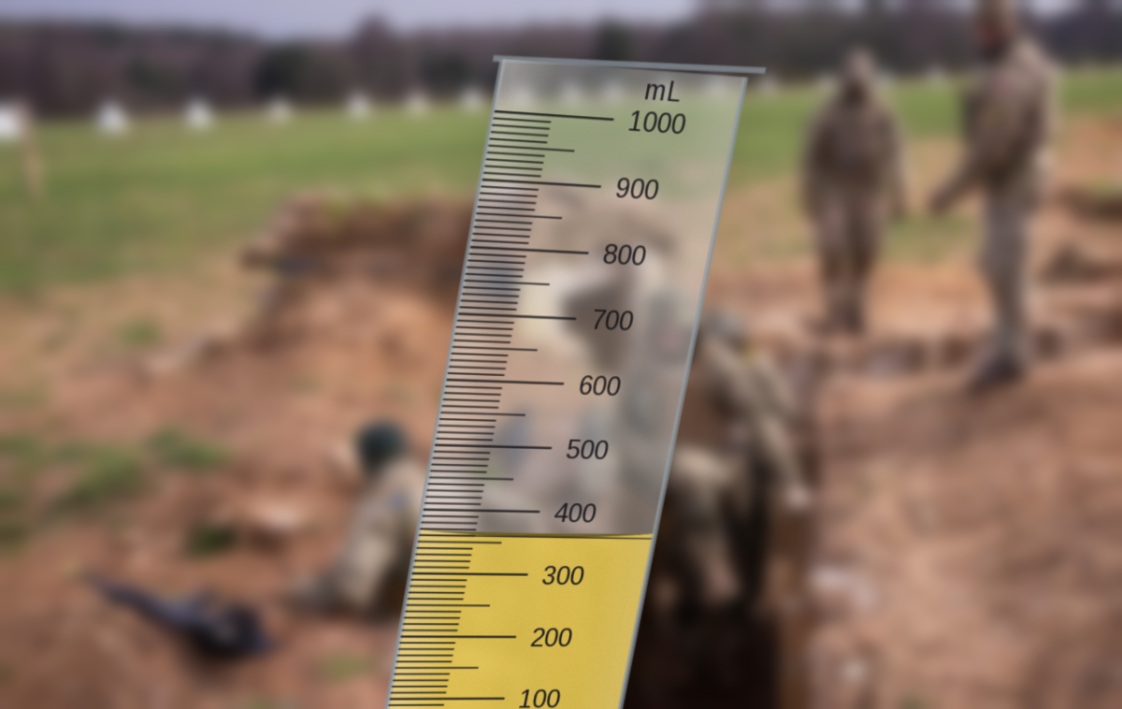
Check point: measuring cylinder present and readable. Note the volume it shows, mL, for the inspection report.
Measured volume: 360 mL
